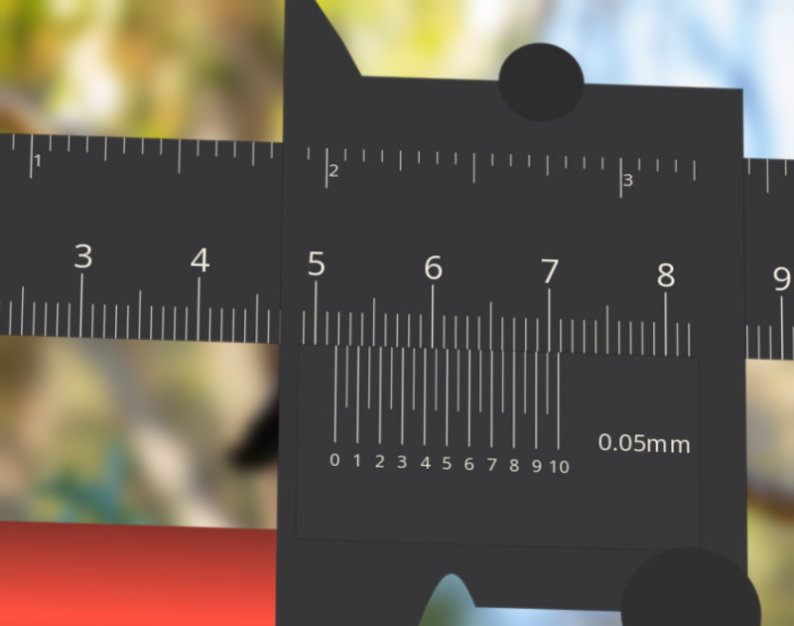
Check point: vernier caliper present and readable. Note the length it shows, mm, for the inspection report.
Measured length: 51.8 mm
